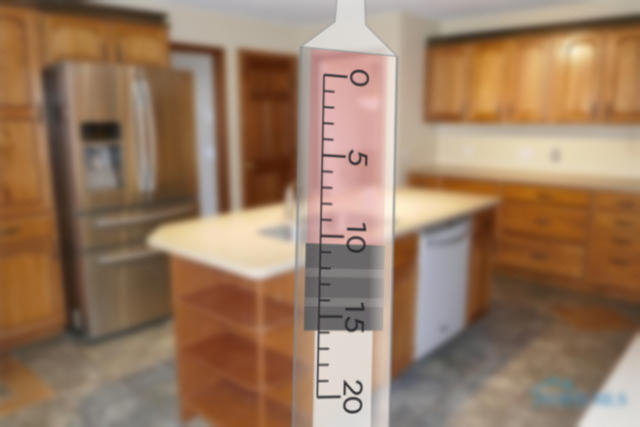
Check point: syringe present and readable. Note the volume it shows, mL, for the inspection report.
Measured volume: 10.5 mL
